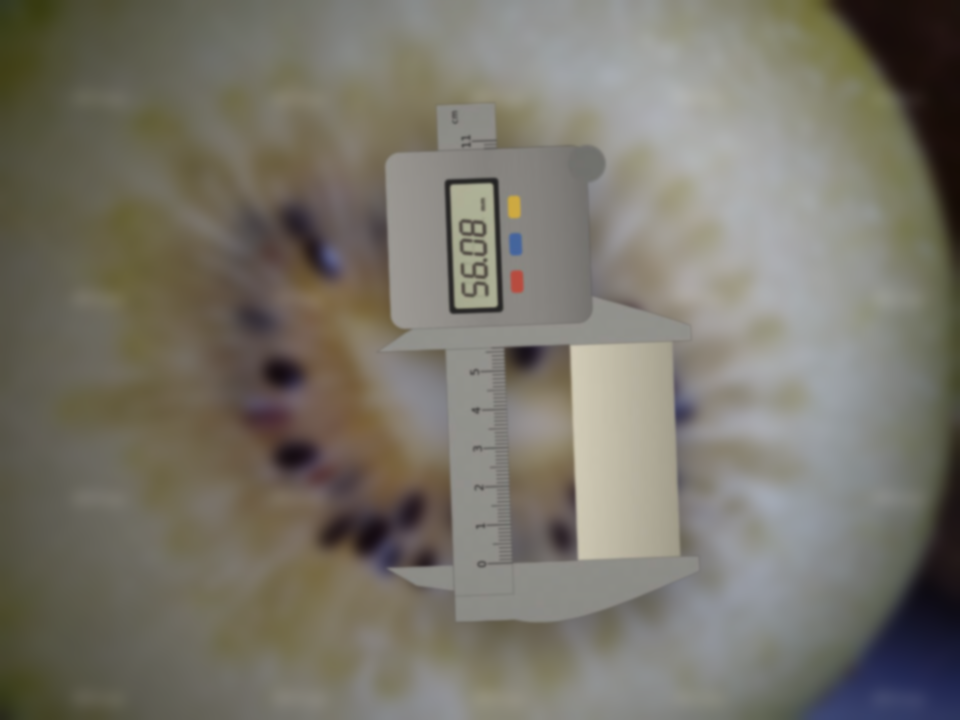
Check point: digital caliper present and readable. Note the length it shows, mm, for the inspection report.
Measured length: 56.08 mm
